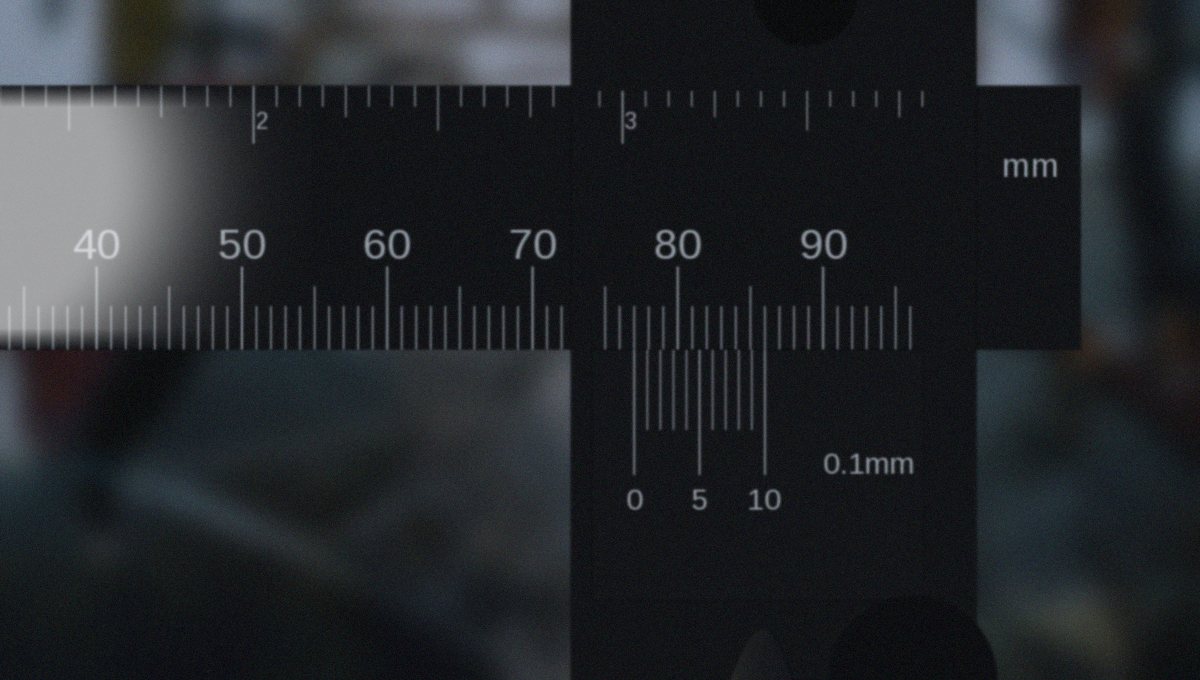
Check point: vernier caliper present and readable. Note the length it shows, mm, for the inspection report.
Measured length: 77.0 mm
